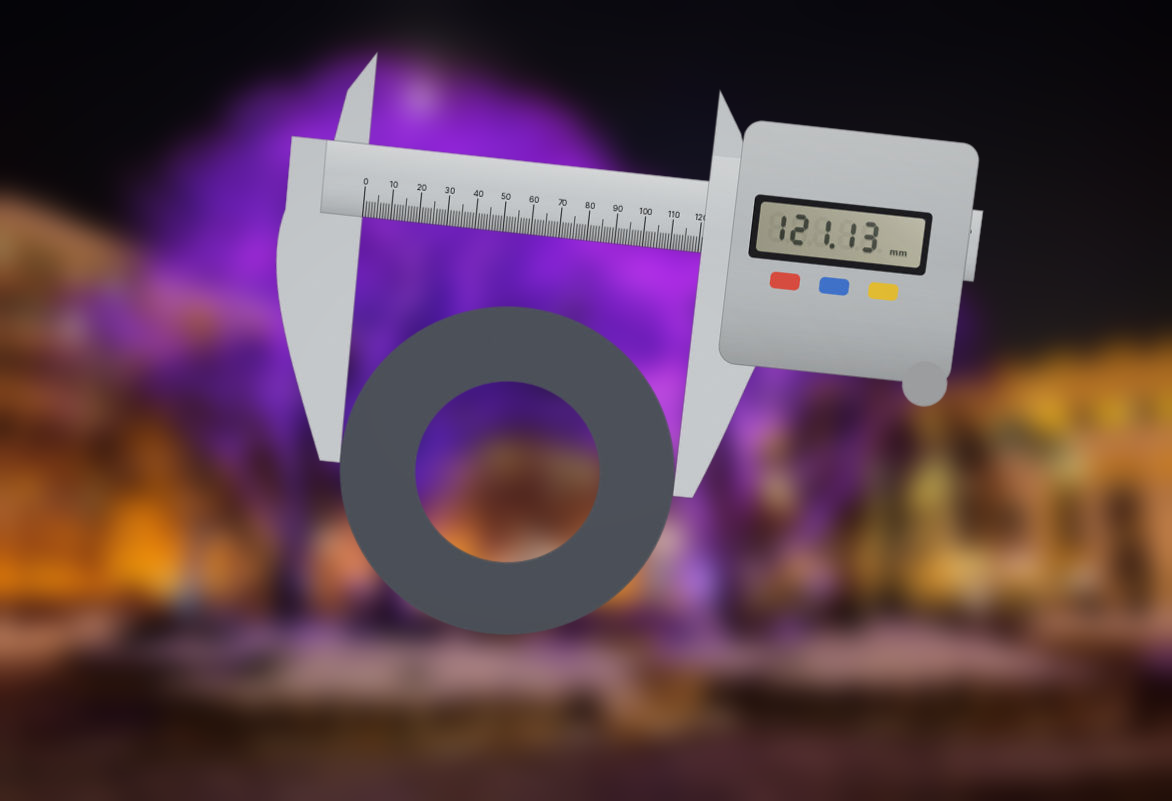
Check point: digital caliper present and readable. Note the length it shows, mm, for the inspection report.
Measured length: 121.13 mm
